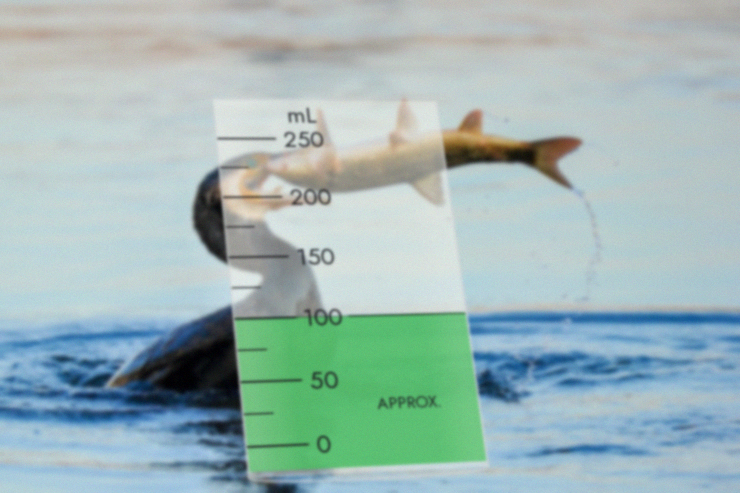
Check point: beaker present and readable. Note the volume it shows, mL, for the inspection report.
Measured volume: 100 mL
